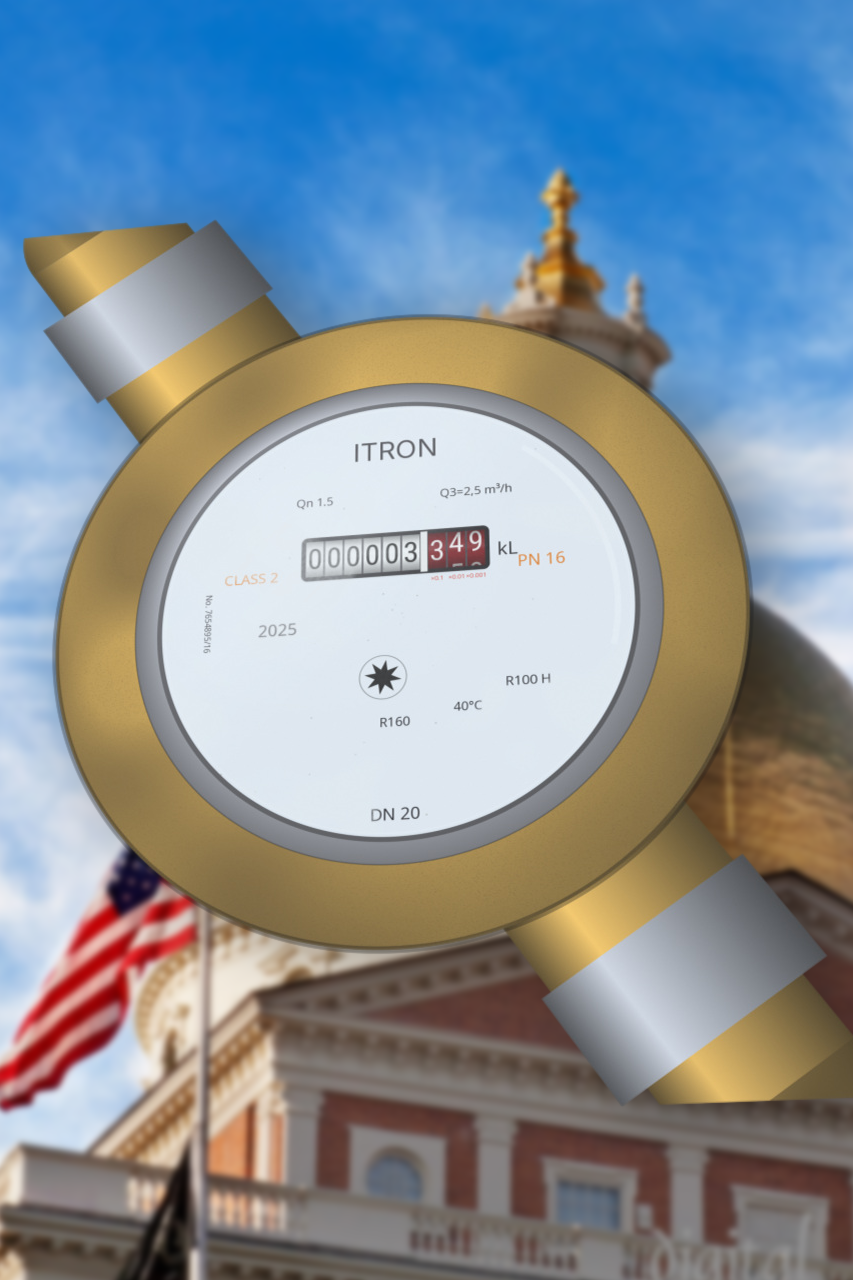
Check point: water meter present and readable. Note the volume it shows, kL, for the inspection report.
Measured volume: 3.349 kL
